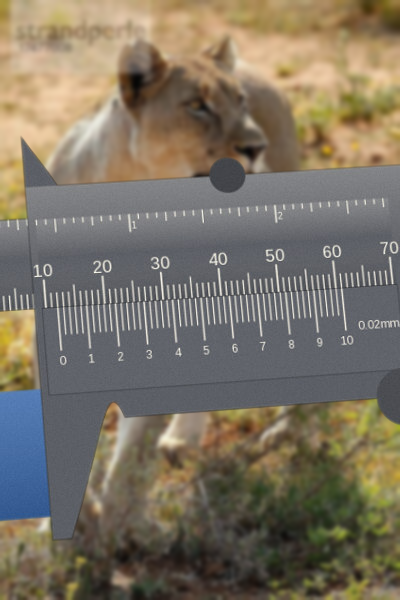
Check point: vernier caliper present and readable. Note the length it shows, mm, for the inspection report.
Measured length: 12.0 mm
